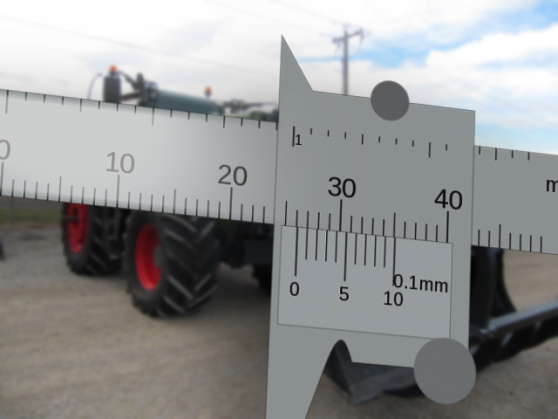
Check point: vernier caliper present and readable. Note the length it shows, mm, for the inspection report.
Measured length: 26.1 mm
